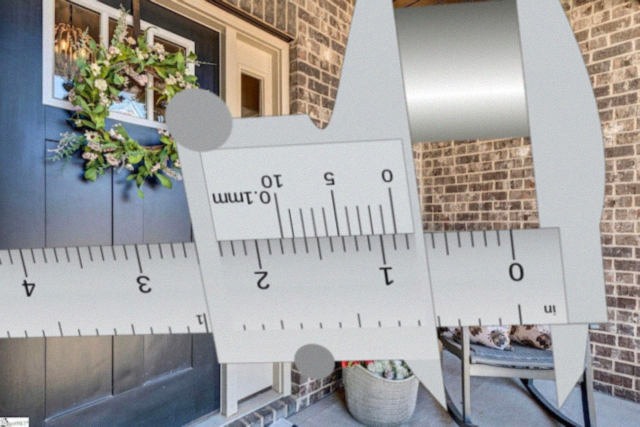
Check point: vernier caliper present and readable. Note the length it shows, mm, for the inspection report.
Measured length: 8.8 mm
